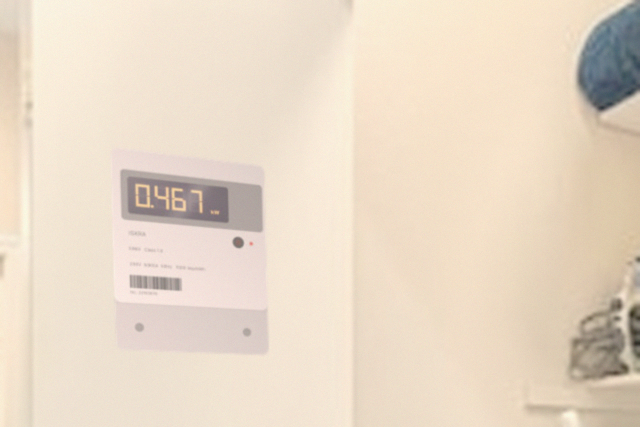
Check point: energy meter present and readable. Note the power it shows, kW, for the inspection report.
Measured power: 0.467 kW
